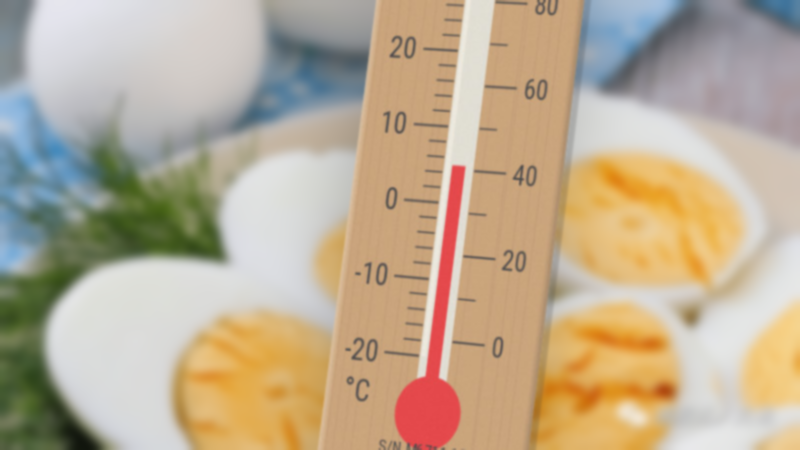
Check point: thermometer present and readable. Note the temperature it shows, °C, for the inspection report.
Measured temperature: 5 °C
